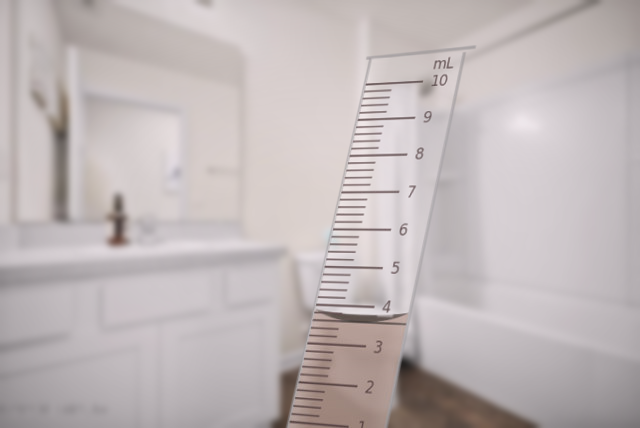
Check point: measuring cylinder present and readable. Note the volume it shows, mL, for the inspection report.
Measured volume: 3.6 mL
